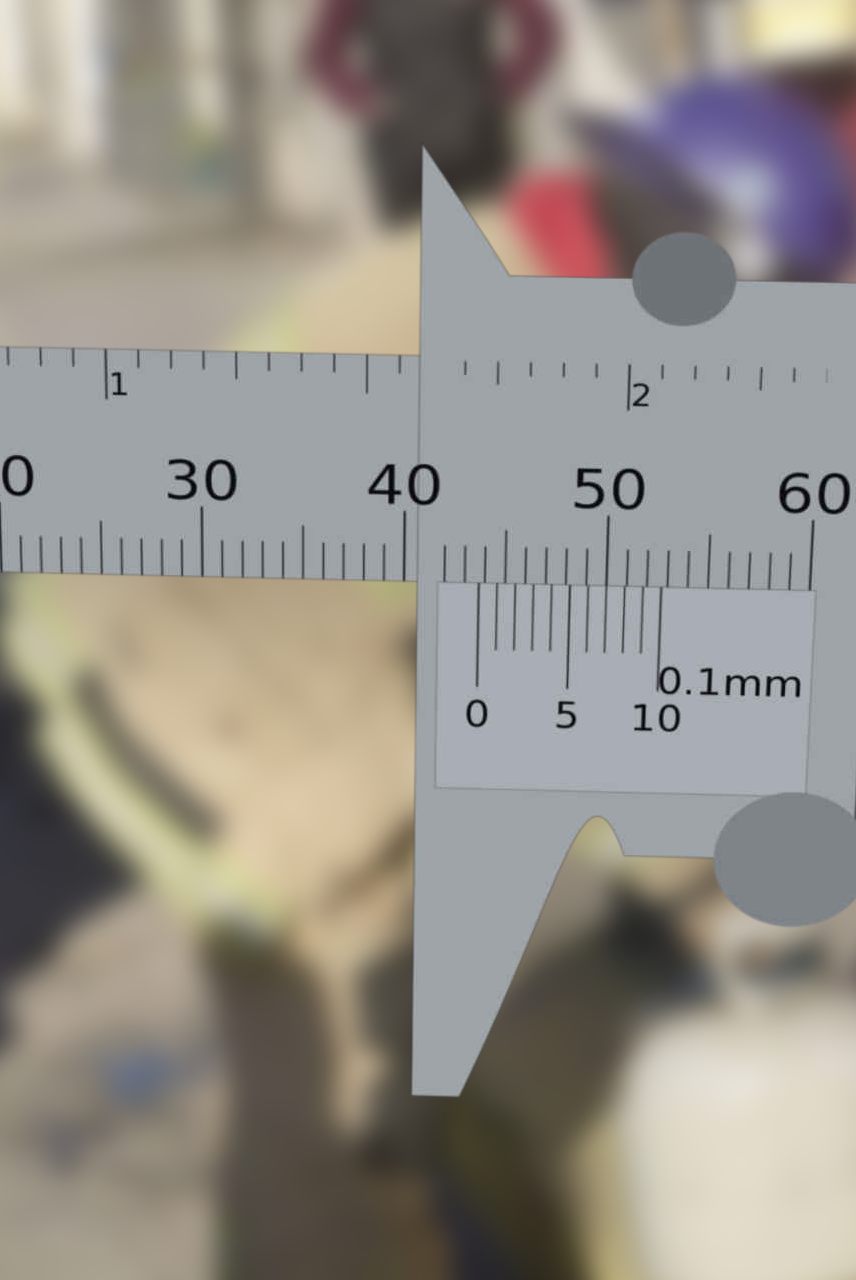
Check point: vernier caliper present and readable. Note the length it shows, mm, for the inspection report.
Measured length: 43.7 mm
